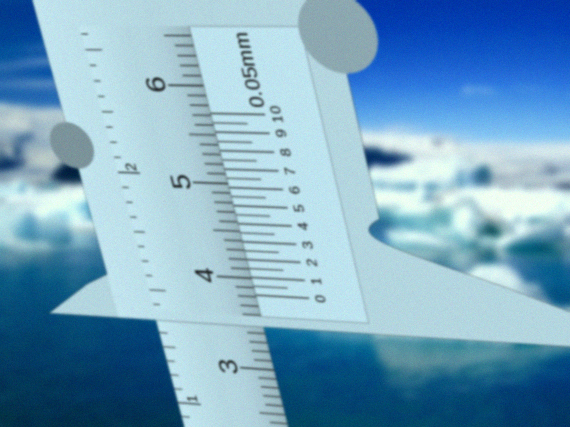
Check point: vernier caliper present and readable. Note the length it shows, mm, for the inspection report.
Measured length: 38.2 mm
